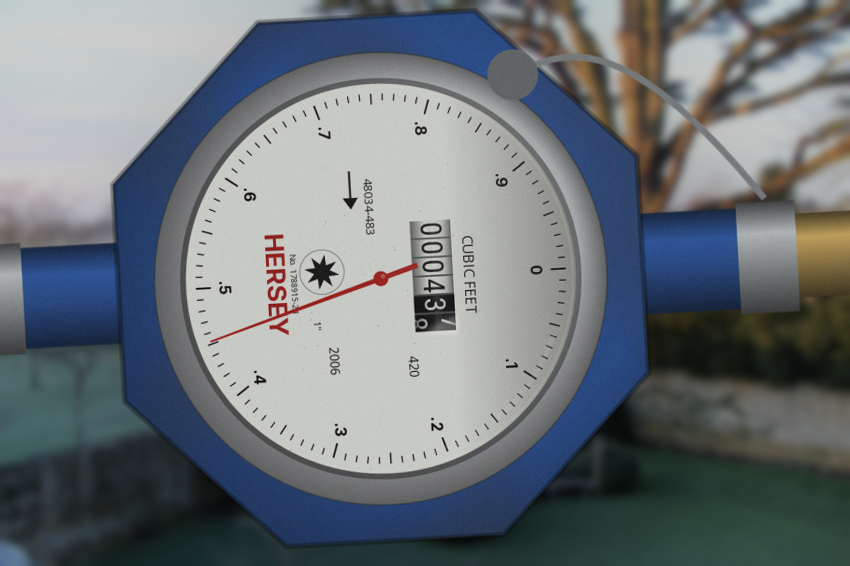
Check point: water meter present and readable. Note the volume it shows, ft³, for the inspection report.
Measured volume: 437.45 ft³
